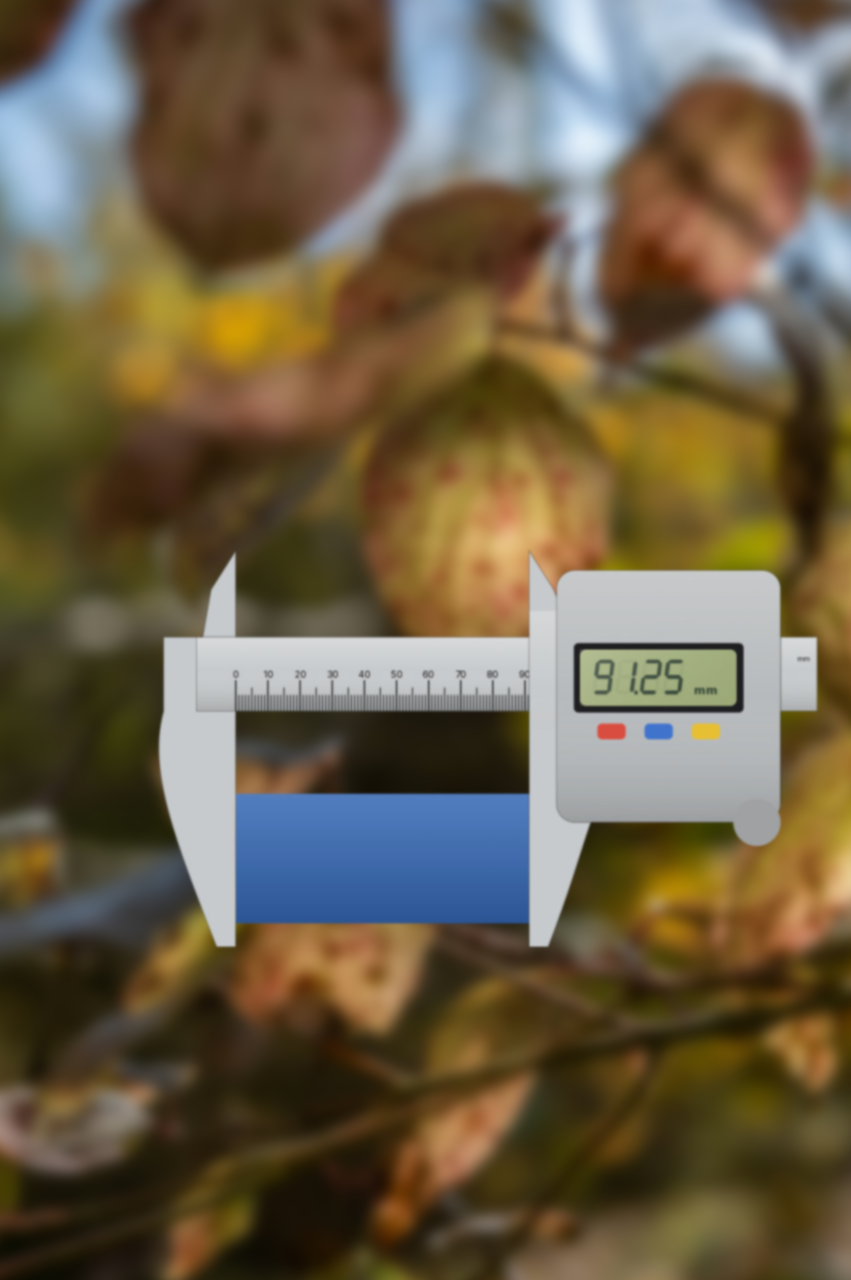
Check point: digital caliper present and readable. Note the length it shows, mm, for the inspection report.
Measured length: 91.25 mm
